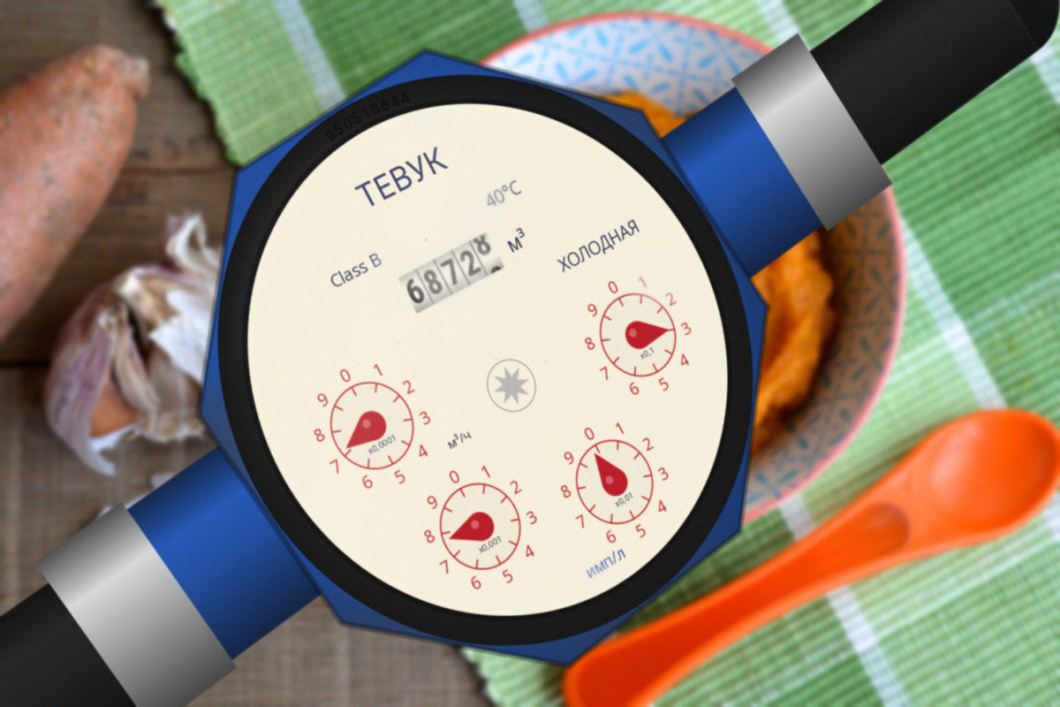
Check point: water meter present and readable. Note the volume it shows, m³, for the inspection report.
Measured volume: 68728.2977 m³
